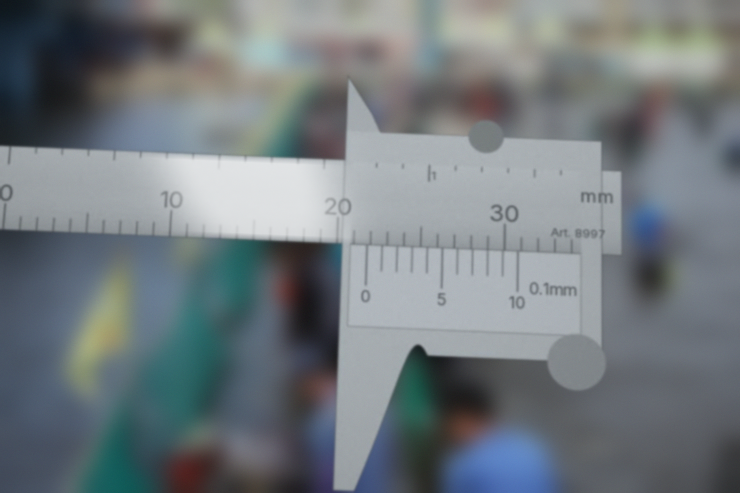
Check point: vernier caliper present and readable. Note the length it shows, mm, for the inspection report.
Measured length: 21.8 mm
